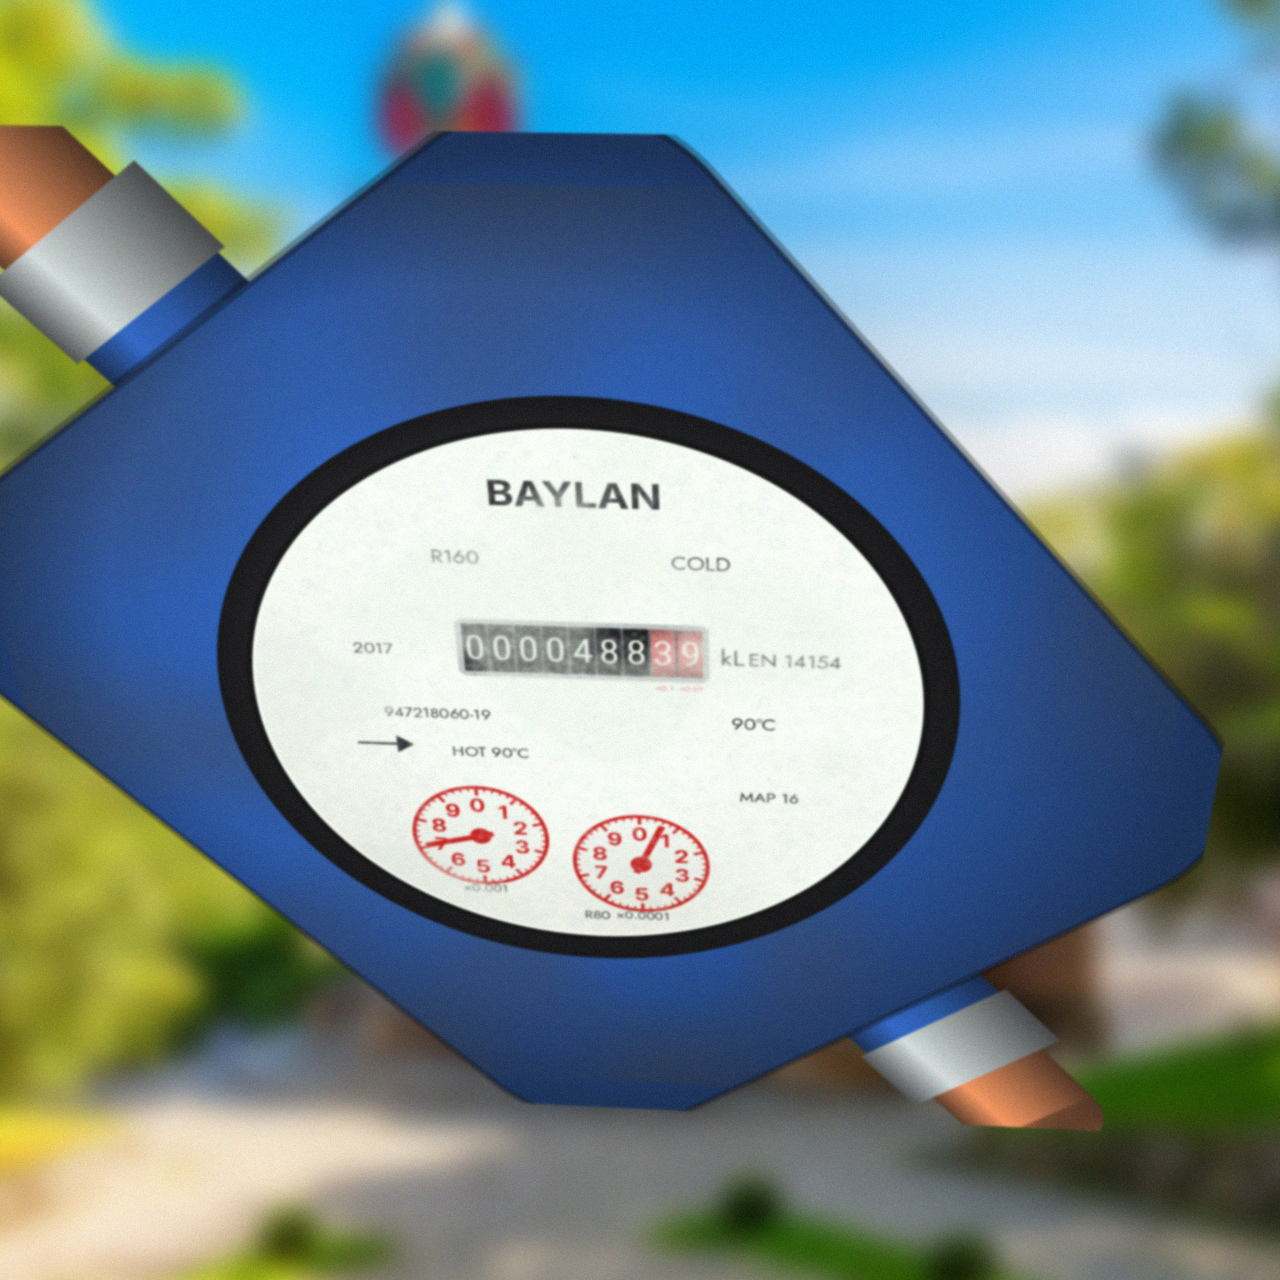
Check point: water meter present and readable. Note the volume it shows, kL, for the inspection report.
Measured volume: 488.3970 kL
